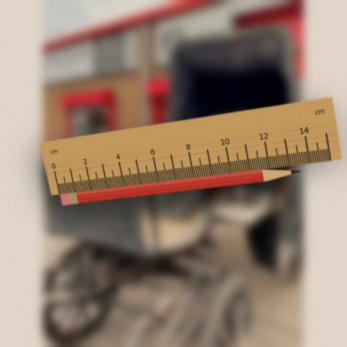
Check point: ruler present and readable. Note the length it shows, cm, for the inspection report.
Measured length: 13.5 cm
